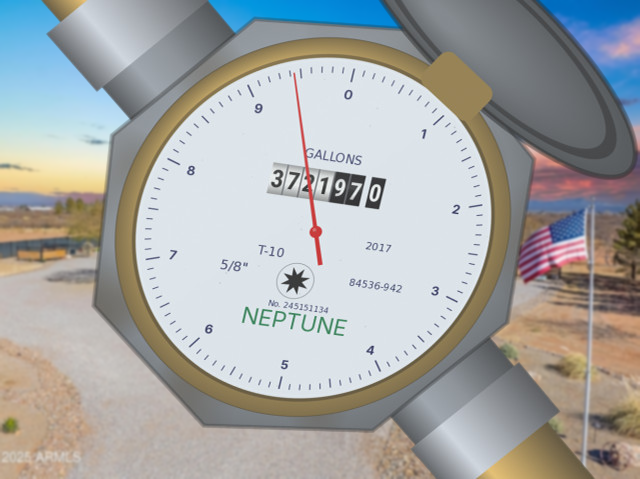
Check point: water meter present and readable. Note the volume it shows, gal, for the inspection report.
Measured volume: 3721969.4 gal
